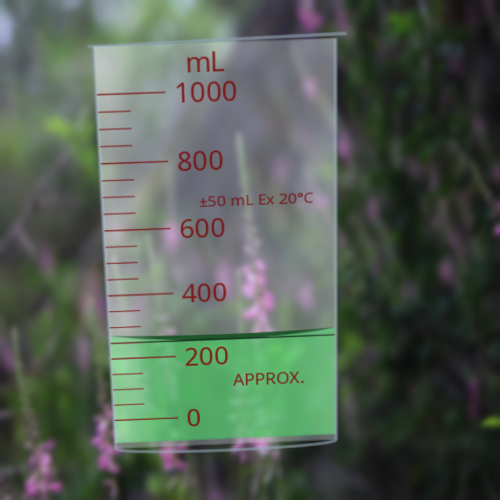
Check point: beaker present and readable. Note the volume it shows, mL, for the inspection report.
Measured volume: 250 mL
